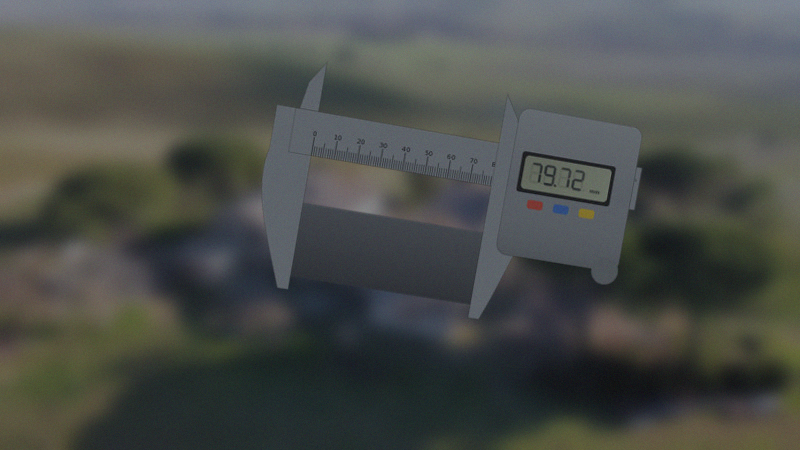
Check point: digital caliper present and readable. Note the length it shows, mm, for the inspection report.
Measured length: 79.72 mm
